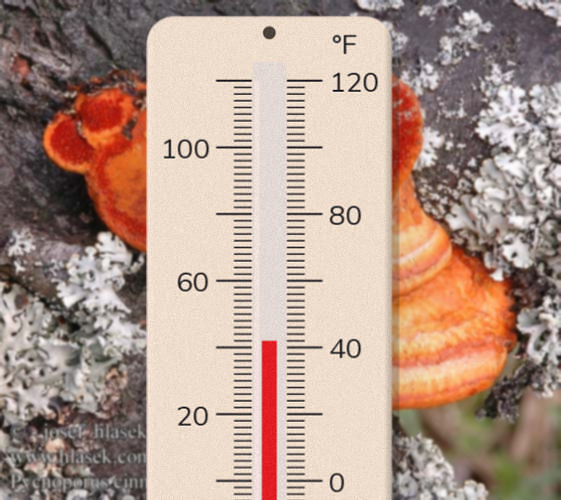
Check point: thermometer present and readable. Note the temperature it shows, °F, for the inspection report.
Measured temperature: 42 °F
